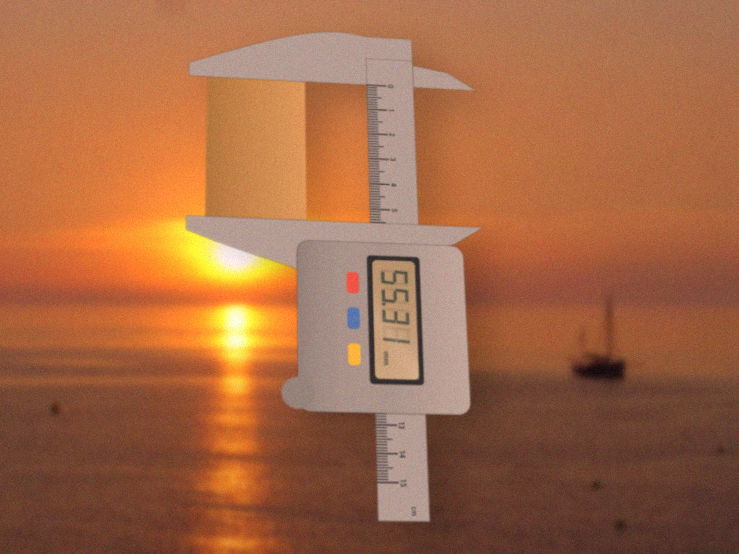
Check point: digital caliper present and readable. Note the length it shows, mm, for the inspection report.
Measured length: 55.31 mm
